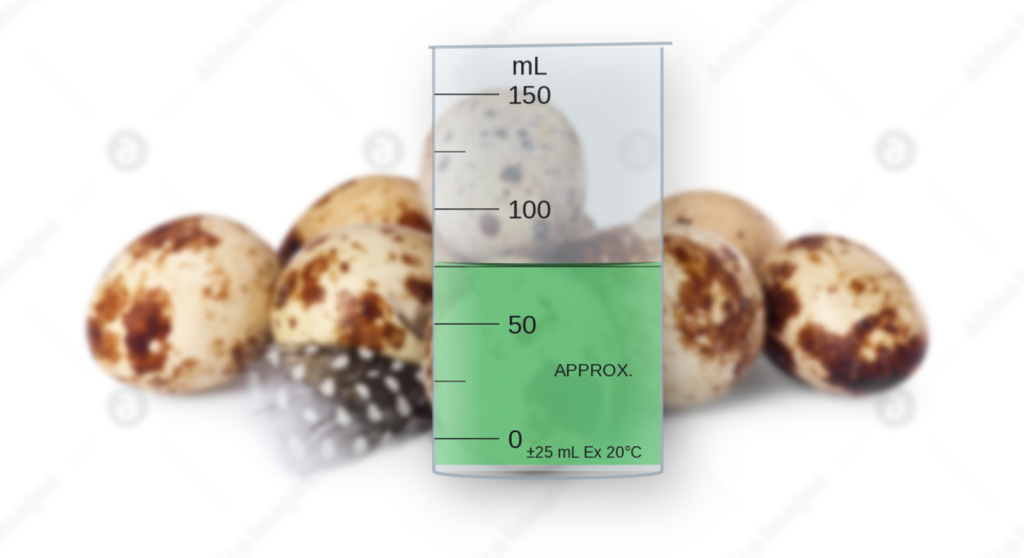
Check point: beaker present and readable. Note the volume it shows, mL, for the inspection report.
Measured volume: 75 mL
